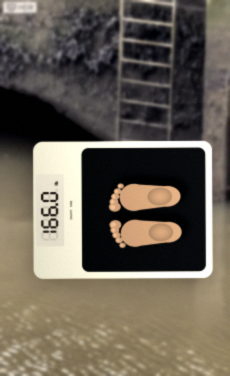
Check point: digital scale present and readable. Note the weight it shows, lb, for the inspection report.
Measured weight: 166.0 lb
